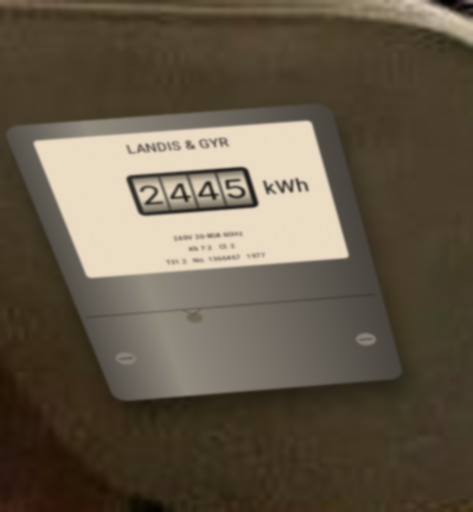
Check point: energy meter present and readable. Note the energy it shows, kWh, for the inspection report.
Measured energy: 2445 kWh
